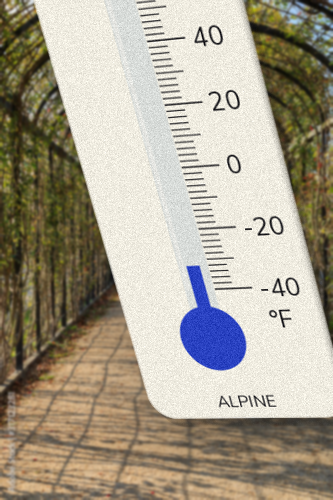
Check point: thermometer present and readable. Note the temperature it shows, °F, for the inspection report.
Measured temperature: -32 °F
